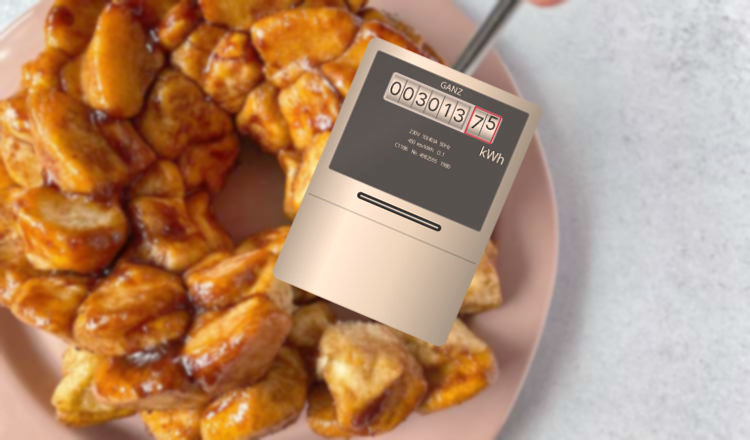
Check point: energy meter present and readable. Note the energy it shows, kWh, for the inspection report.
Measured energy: 3013.75 kWh
